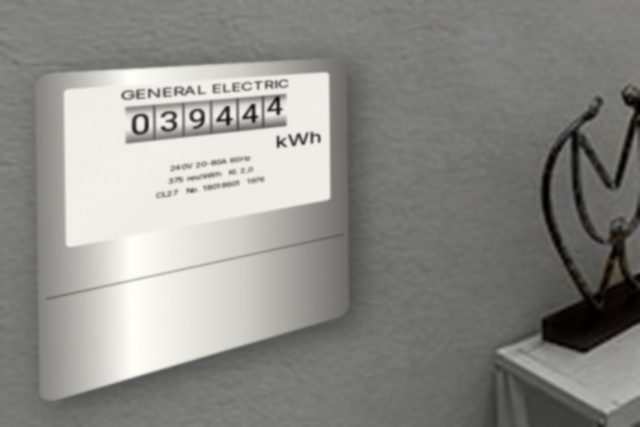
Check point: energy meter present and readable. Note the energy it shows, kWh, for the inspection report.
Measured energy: 39444 kWh
